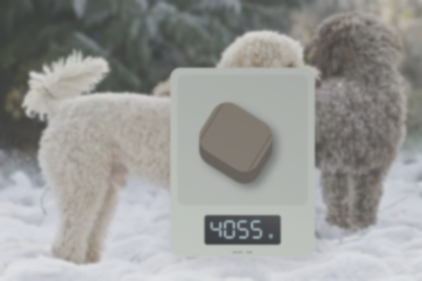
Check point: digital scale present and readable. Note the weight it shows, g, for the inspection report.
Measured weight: 4055 g
